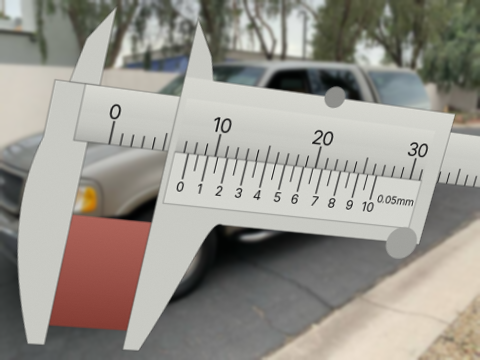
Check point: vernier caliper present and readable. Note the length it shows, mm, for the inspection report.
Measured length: 7.4 mm
